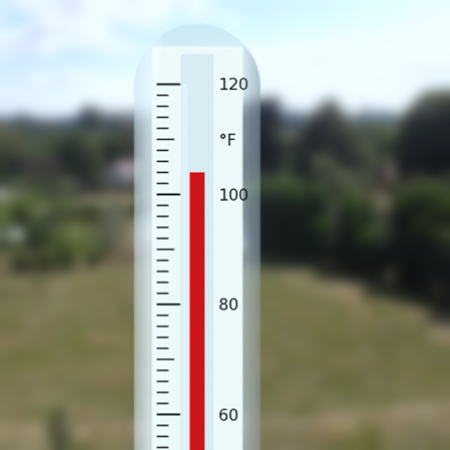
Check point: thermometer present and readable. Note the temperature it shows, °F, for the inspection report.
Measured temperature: 104 °F
